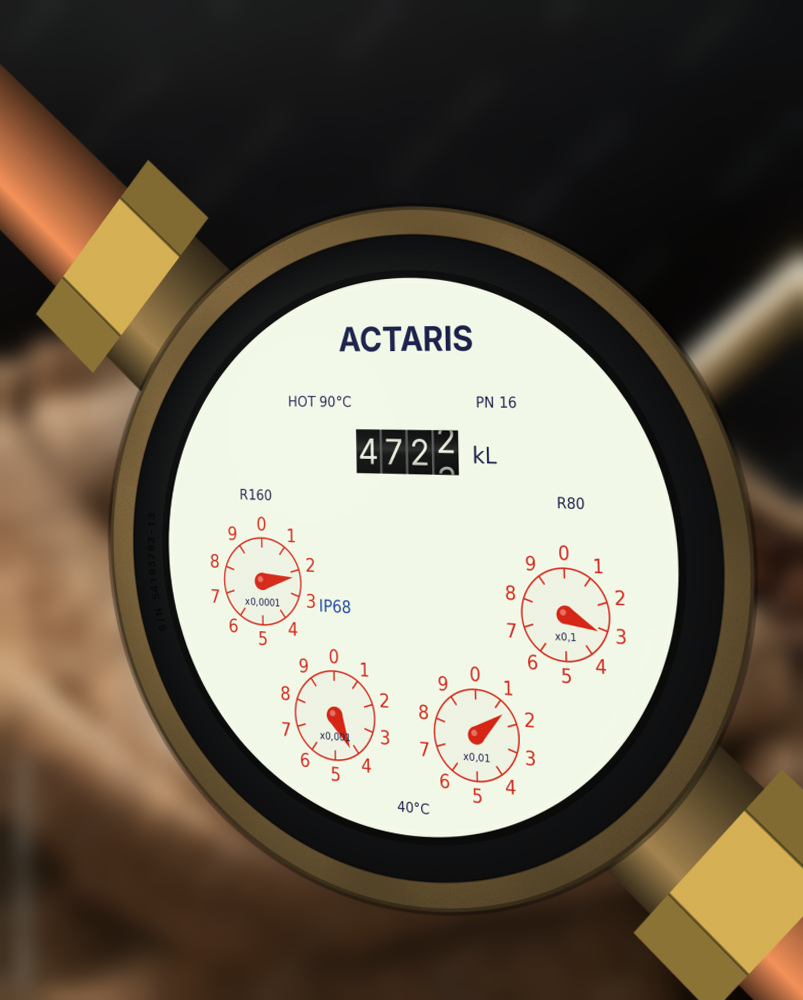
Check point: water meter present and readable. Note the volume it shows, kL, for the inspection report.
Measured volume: 4722.3142 kL
